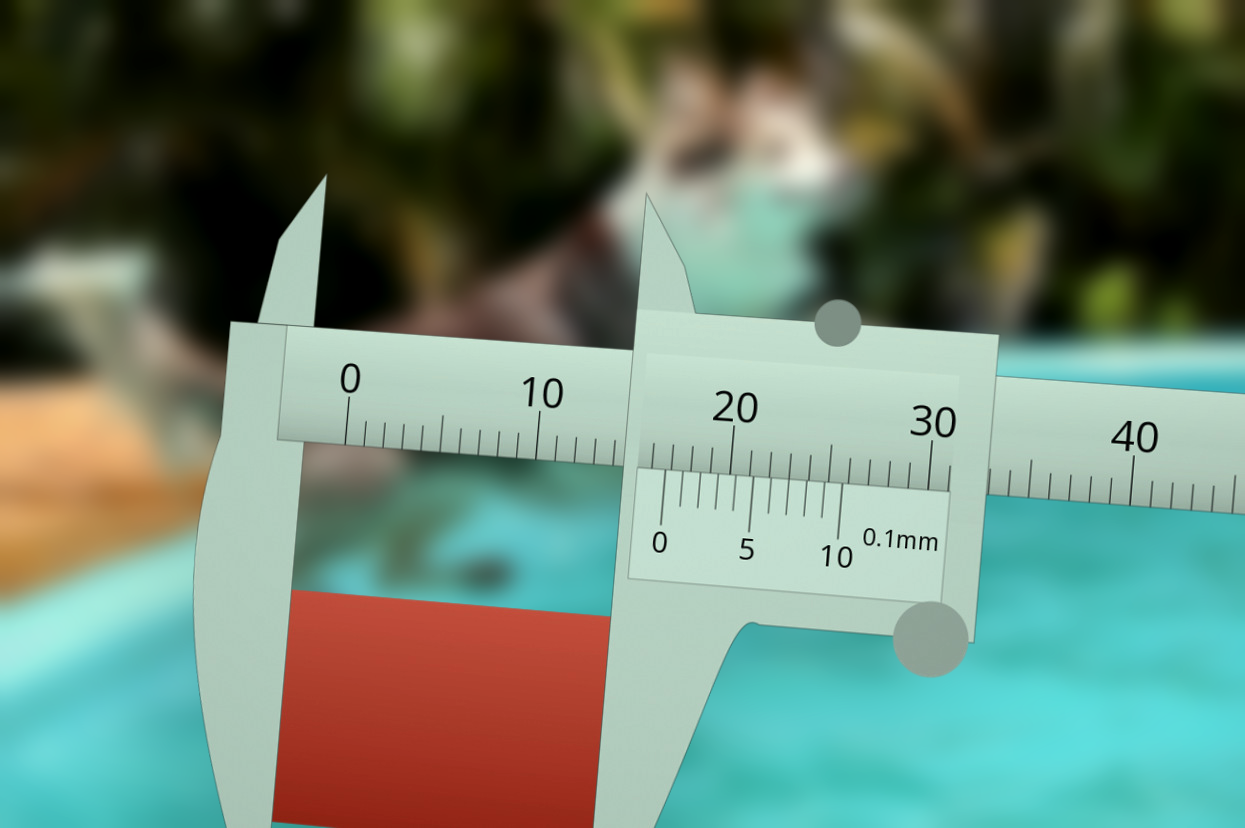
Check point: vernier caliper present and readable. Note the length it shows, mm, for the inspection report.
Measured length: 16.7 mm
